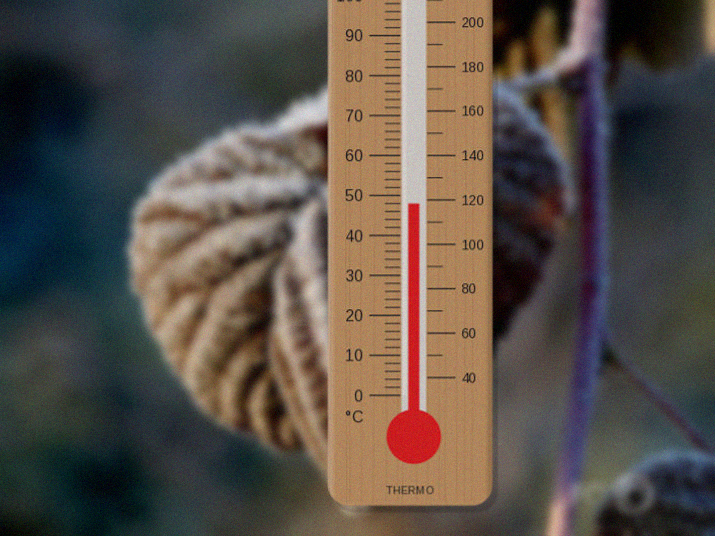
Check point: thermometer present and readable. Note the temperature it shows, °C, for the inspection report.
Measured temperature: 48 °C
